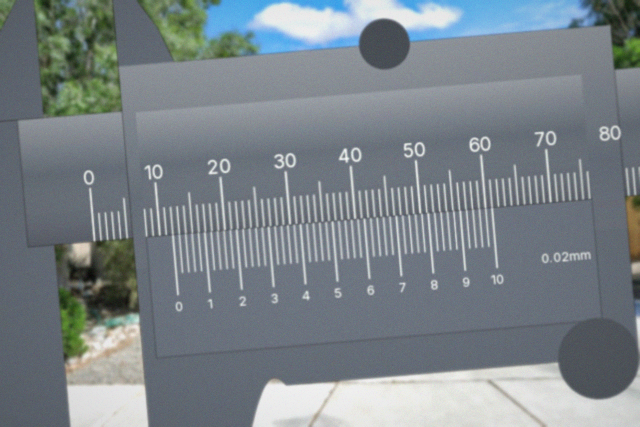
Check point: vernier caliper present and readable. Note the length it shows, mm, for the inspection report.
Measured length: 12.0 mm
